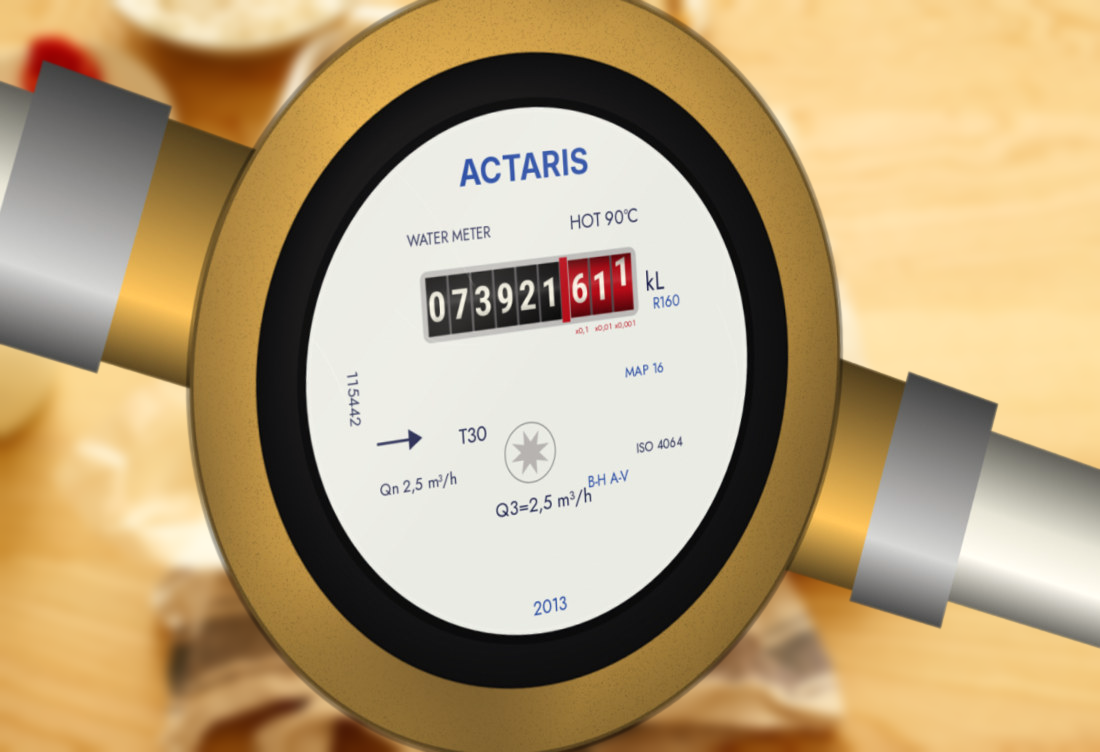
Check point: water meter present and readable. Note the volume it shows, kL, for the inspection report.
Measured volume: 73921.611 kL
